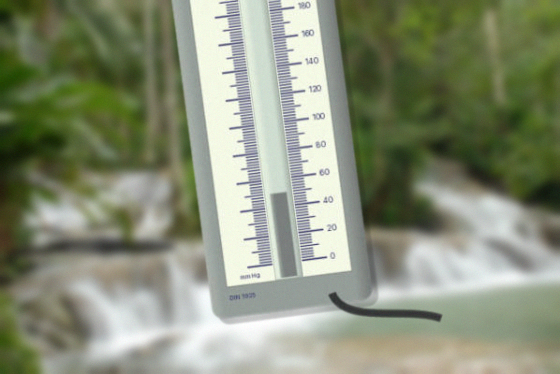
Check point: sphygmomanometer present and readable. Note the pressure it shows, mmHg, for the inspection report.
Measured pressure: 50 mmHg
